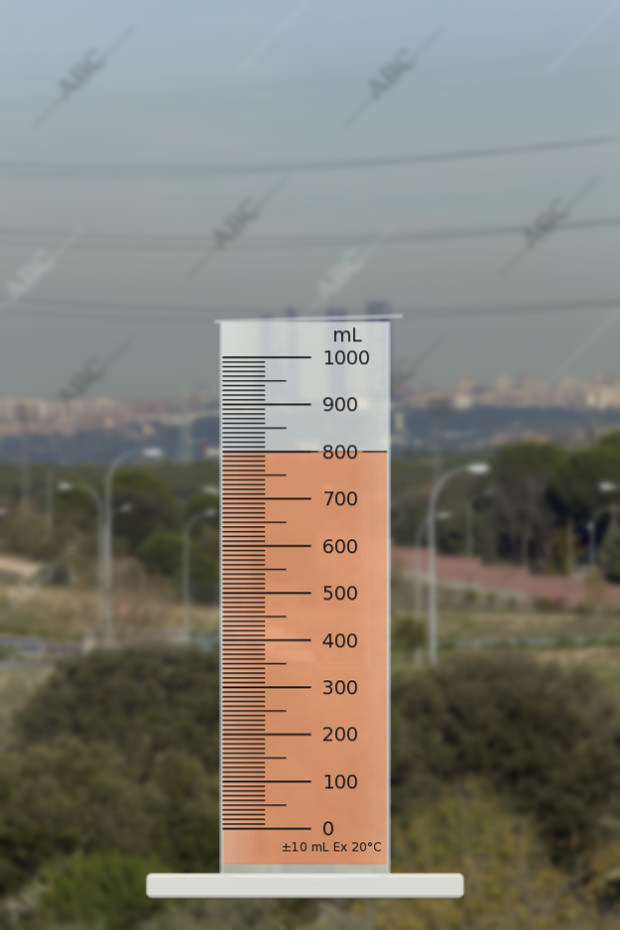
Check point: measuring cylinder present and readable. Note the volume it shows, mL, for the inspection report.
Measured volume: 800 mL
